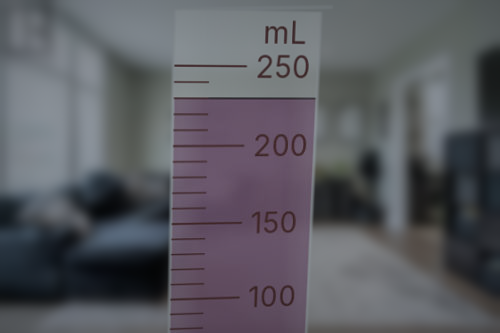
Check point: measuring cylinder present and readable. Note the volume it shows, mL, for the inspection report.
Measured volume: 230 mL
